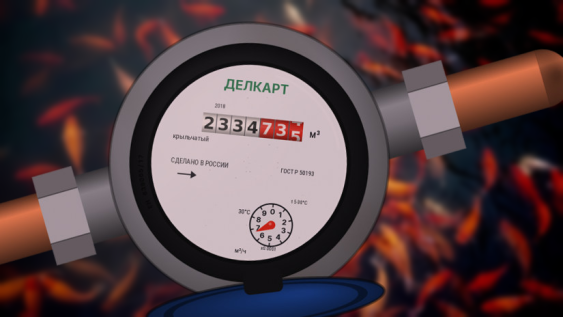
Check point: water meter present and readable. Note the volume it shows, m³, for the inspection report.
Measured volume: 2334.7346 m³
